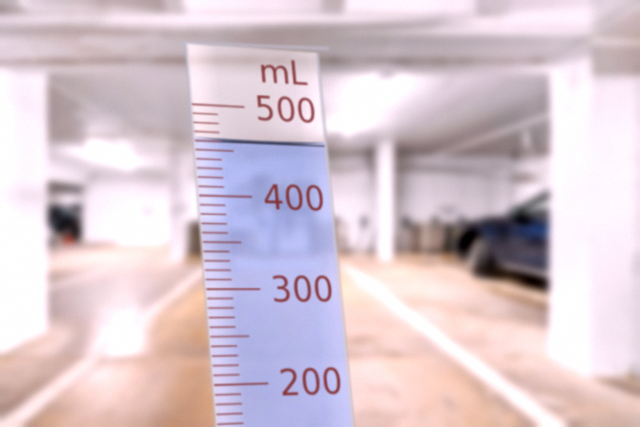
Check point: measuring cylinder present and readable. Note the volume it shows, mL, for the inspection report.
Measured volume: 460 mL
